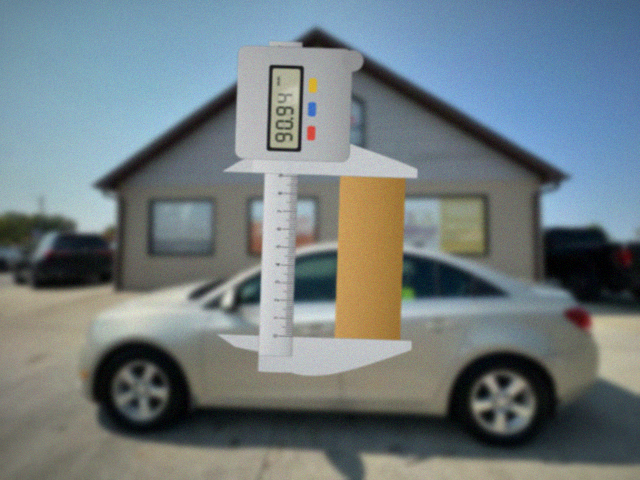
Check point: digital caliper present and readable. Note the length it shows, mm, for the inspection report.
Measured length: 90.94 mm
